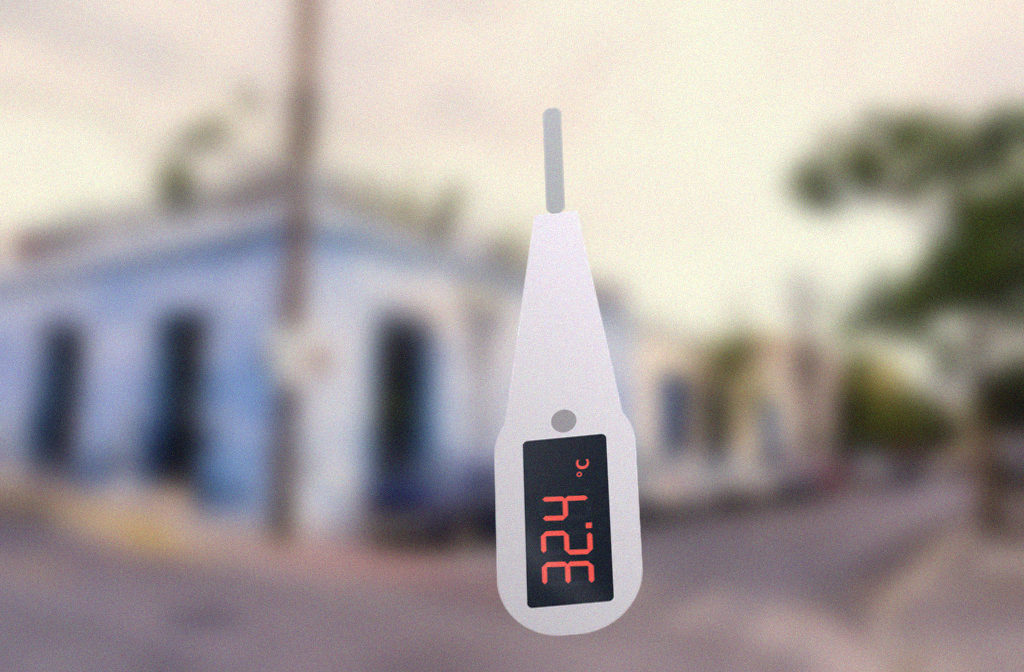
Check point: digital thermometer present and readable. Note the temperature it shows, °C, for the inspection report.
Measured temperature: 32.4 °C
